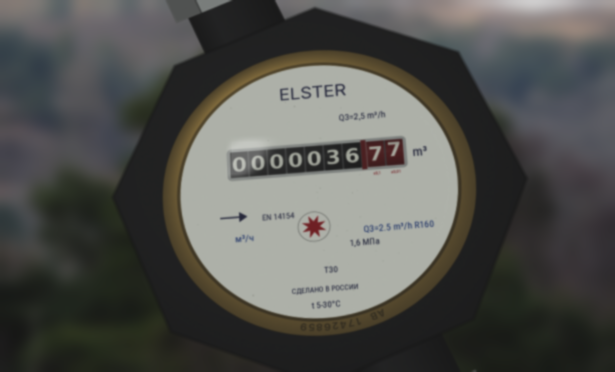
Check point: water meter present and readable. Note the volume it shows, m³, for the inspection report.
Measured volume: 36.77 m³
